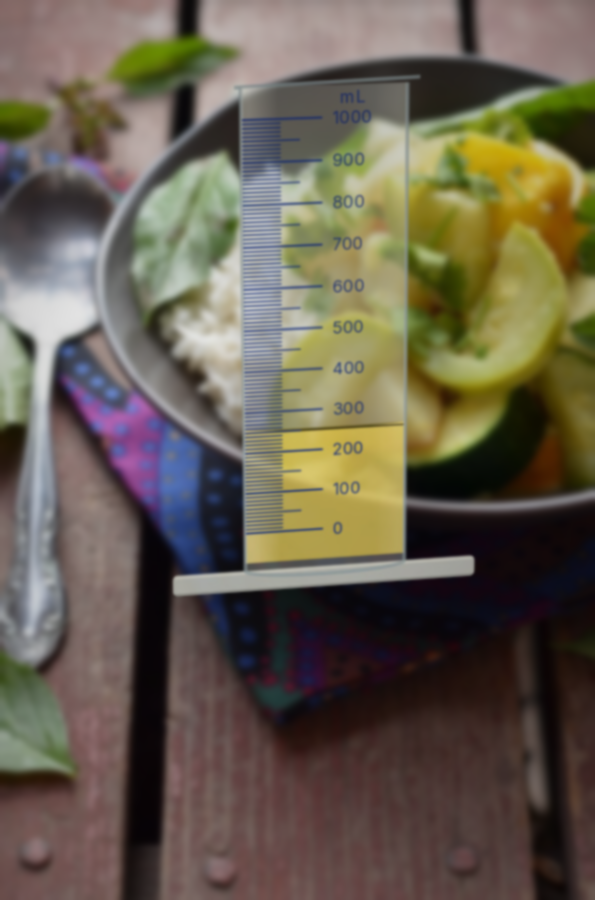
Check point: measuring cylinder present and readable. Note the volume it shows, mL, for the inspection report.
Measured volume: 250 mL
